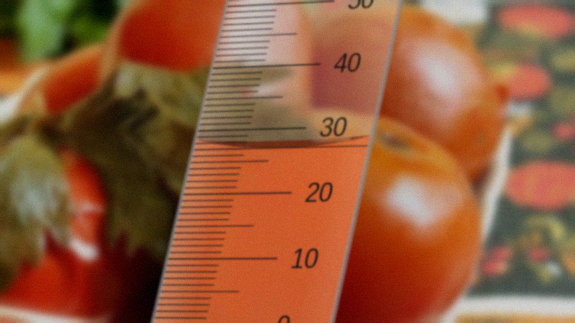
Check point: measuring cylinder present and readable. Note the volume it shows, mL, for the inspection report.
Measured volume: 27 mL
